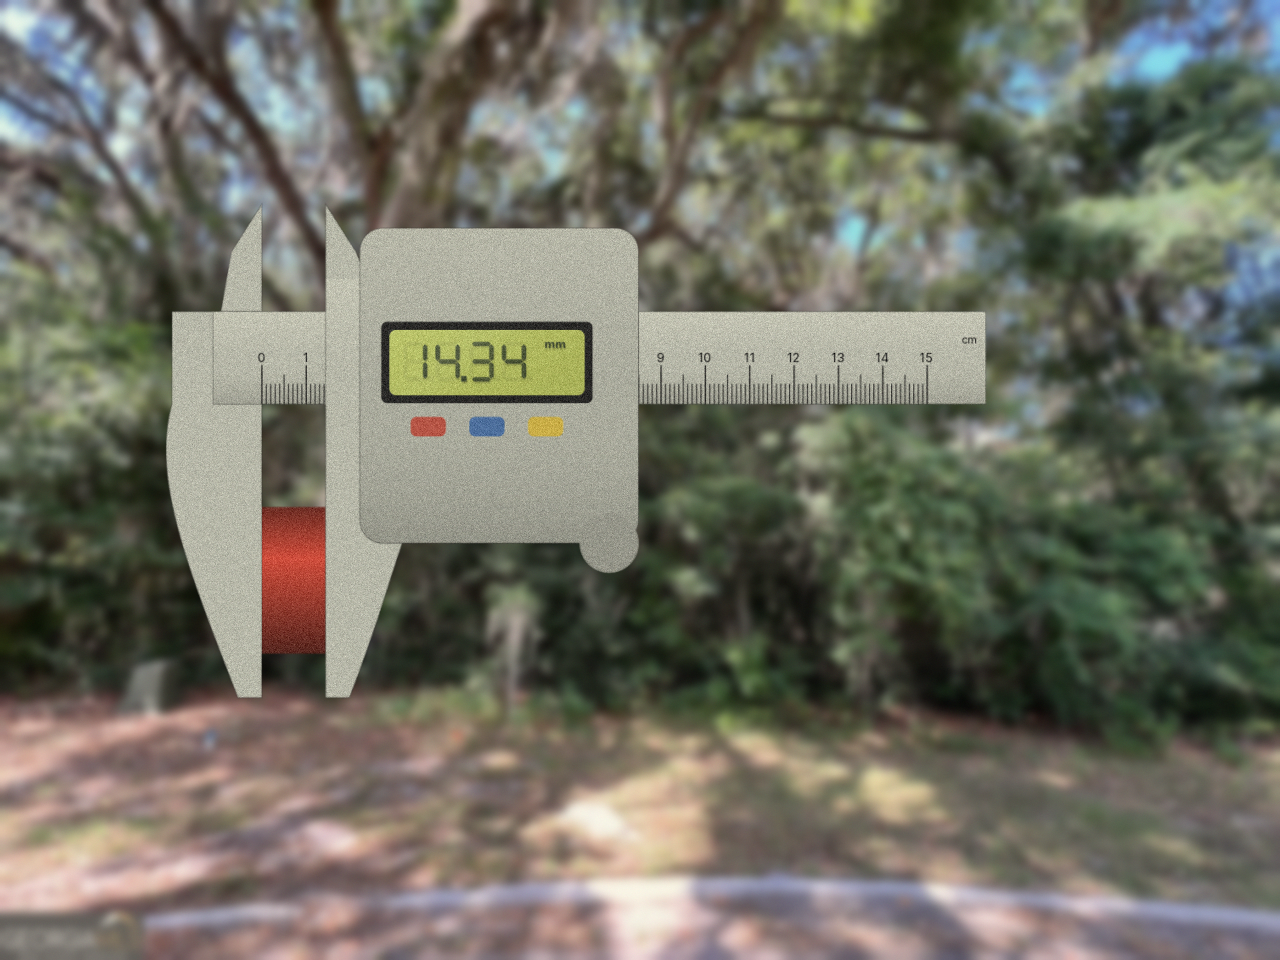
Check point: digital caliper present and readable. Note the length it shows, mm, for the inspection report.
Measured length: 14.34 mm
